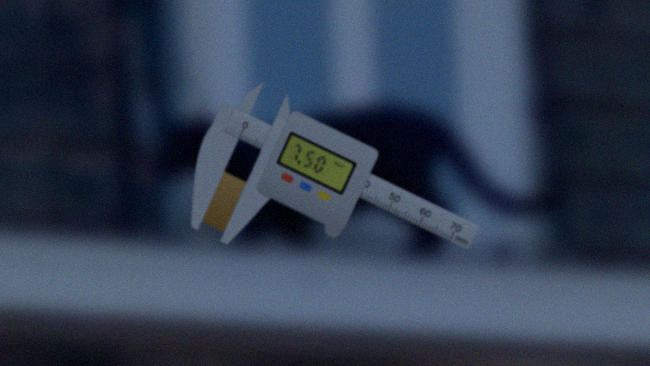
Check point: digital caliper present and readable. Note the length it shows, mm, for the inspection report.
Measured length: 7.50 mm
